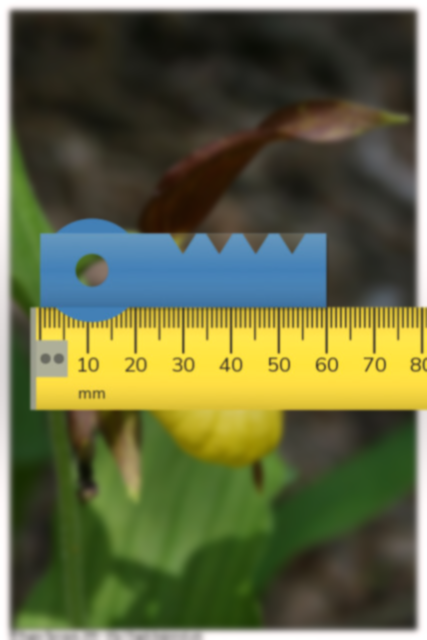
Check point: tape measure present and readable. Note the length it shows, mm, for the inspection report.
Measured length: 60 mm
